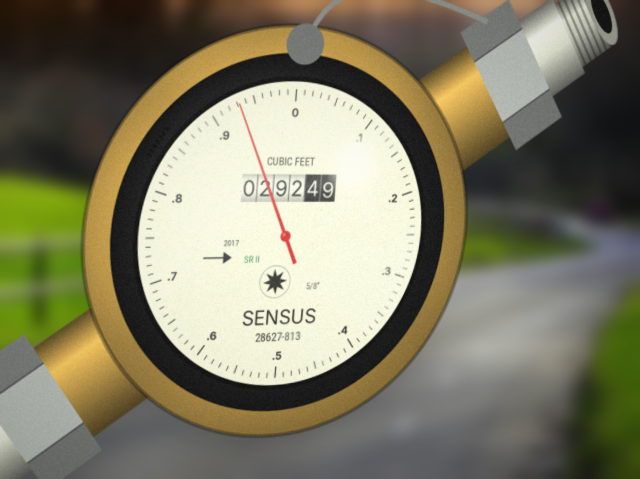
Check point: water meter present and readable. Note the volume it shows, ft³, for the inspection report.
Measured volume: 29248.93 ft³
